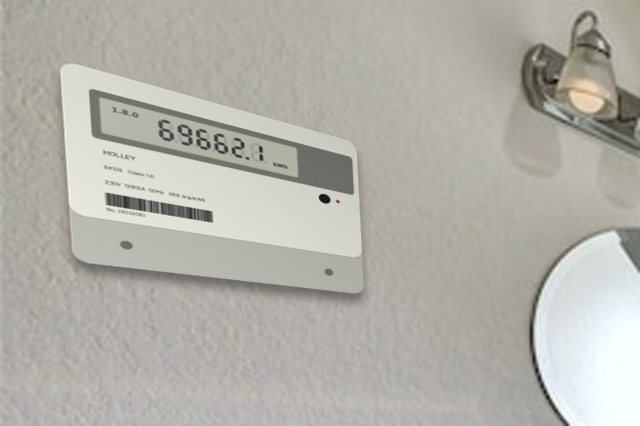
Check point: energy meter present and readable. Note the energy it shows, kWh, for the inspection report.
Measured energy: 69662.1 kWh
